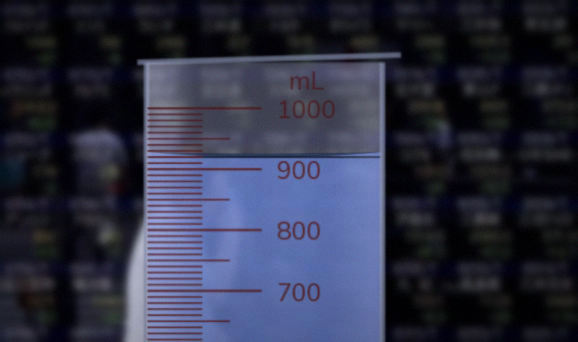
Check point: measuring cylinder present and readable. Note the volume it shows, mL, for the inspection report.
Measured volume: 920 mL
